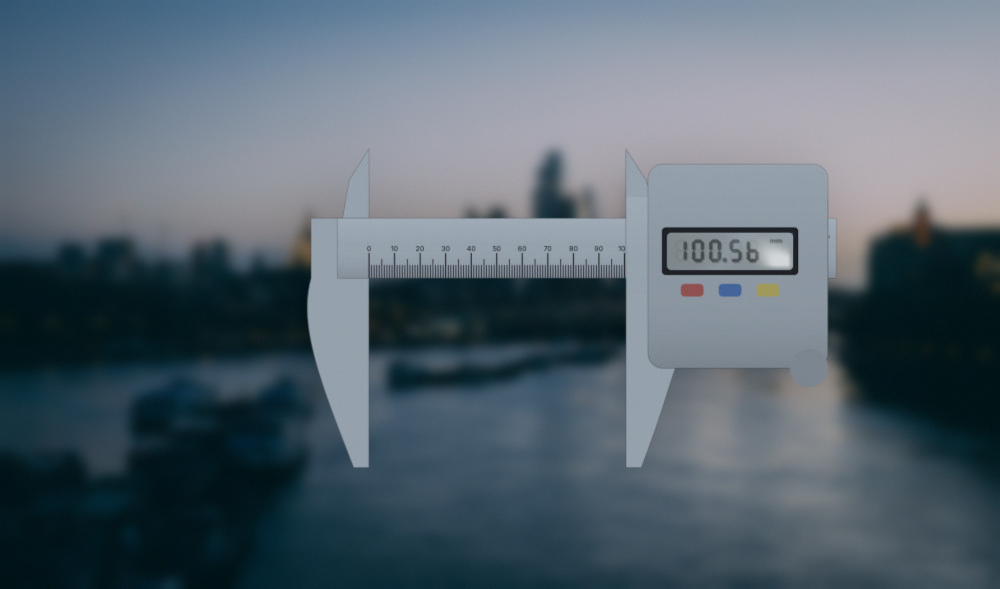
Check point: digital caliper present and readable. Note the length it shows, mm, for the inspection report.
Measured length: 100.56 mm
